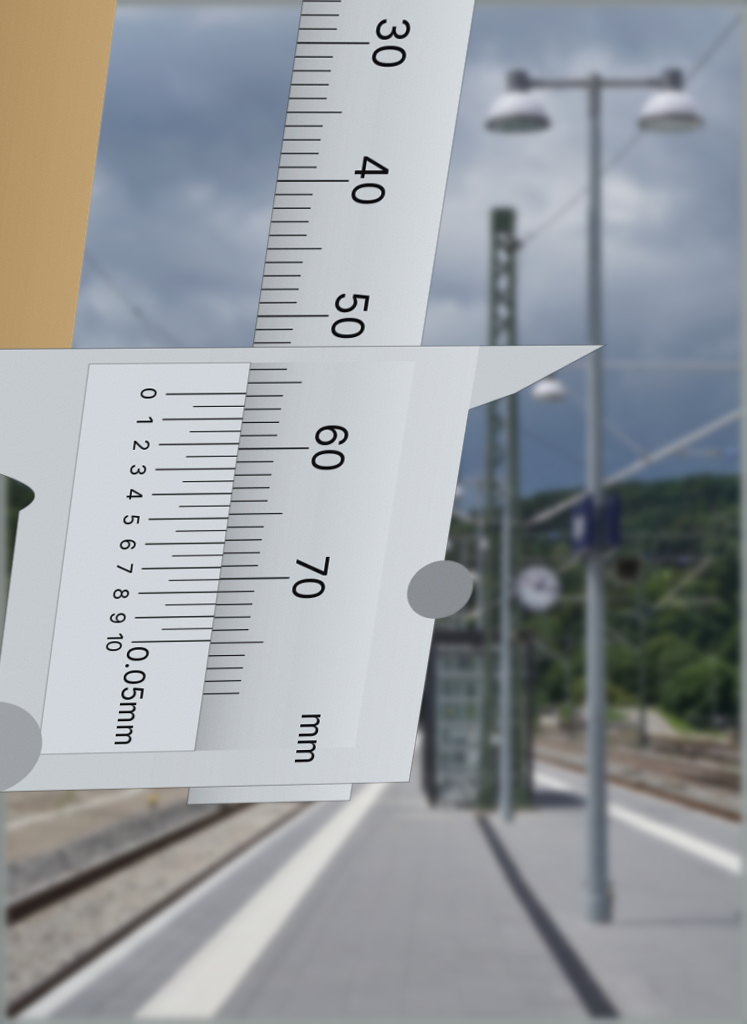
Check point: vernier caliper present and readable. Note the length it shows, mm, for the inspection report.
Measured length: 55.8 mm
